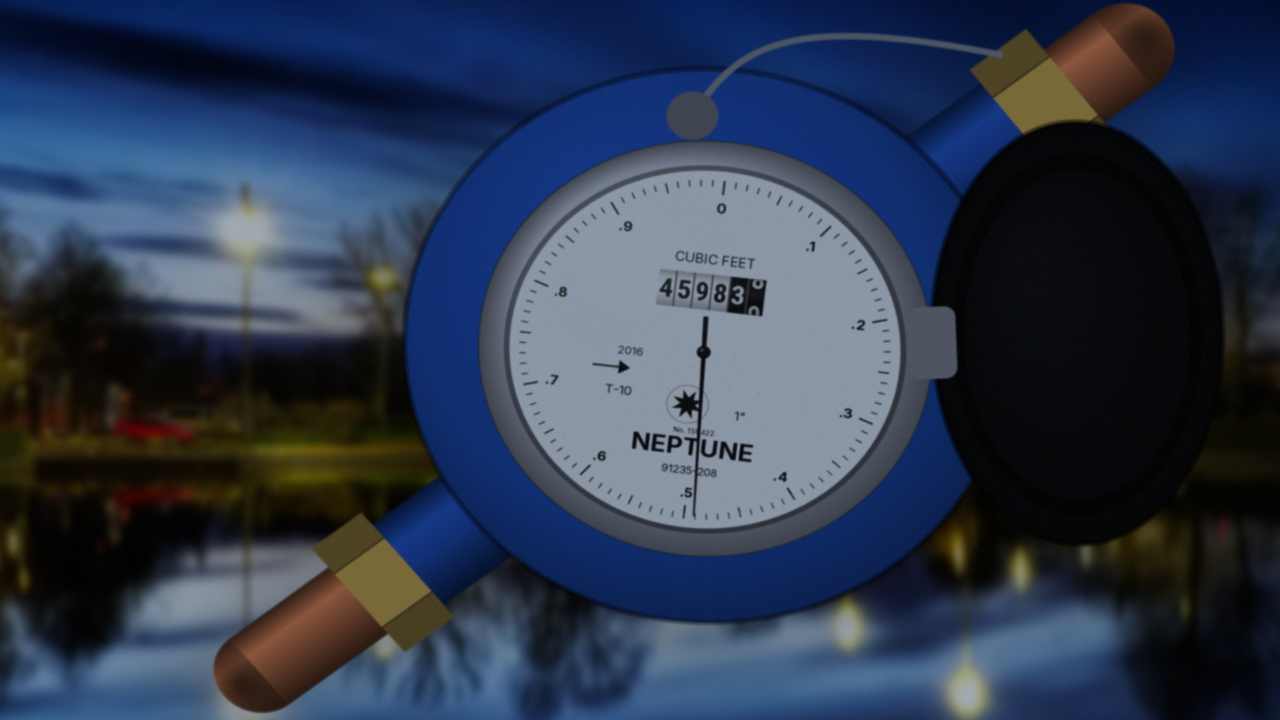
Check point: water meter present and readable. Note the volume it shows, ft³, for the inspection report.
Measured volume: 459838.49 ft³
